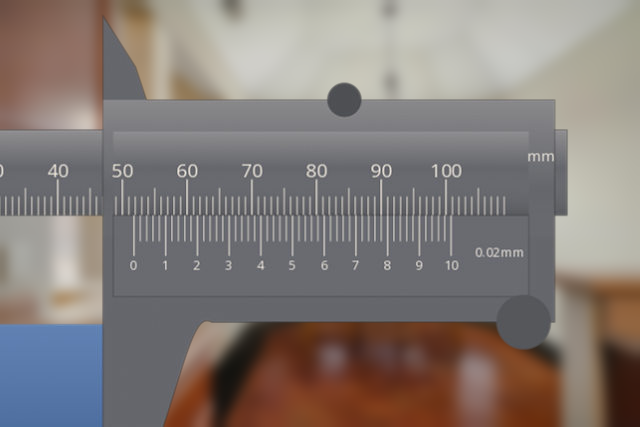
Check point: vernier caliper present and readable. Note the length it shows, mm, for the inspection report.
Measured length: 51.8 mm
